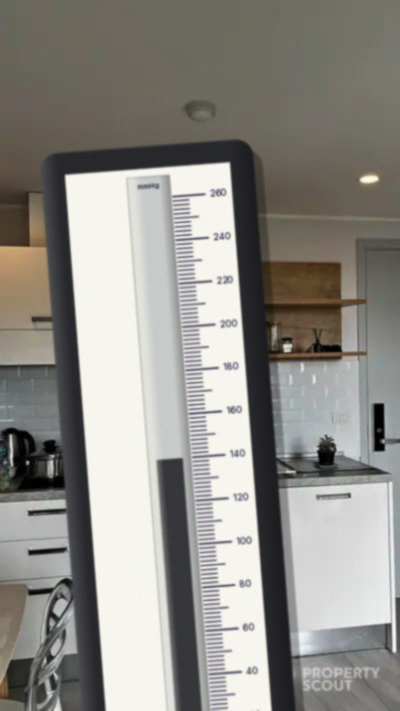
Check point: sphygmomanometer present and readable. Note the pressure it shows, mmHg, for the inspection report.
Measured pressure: 140 mmHg
